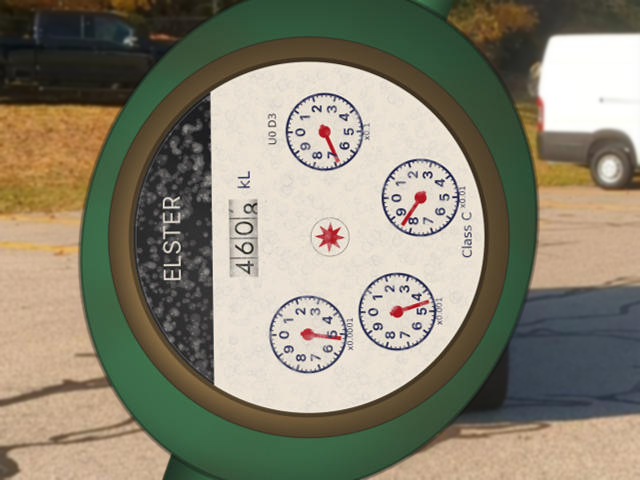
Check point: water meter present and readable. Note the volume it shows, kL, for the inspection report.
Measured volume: 4607.6845 kL
